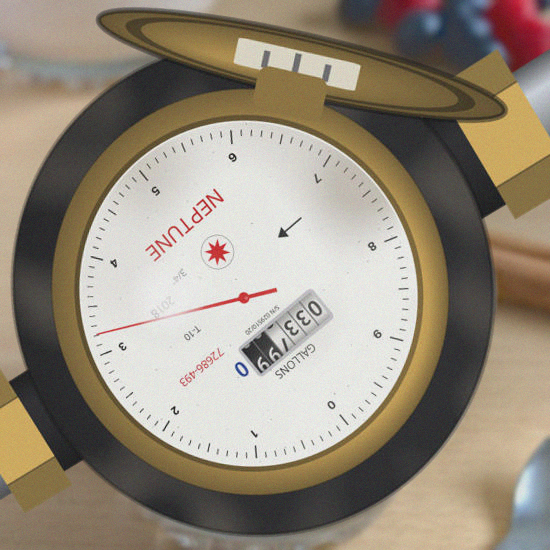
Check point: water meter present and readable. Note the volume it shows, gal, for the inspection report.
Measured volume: 337993.2 gal
